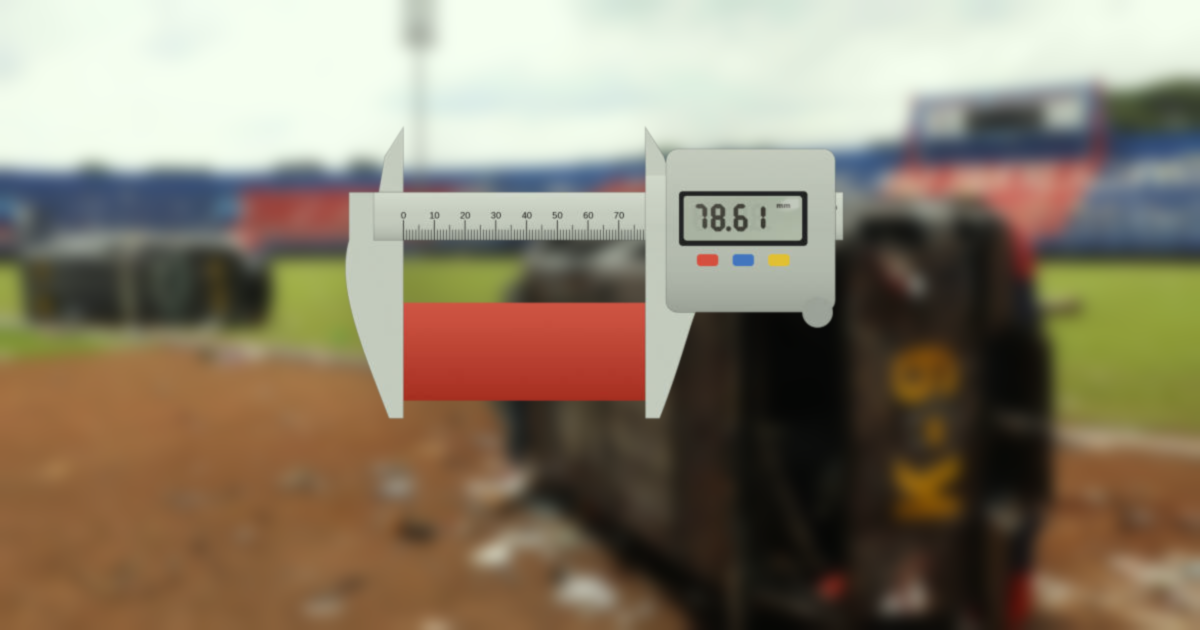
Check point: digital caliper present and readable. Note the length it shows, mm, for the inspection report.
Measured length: 78.61 mm
